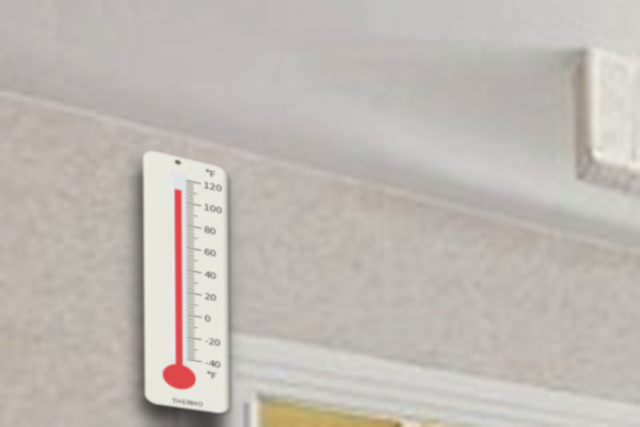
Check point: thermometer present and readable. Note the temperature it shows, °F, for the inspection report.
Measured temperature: 110 °F
